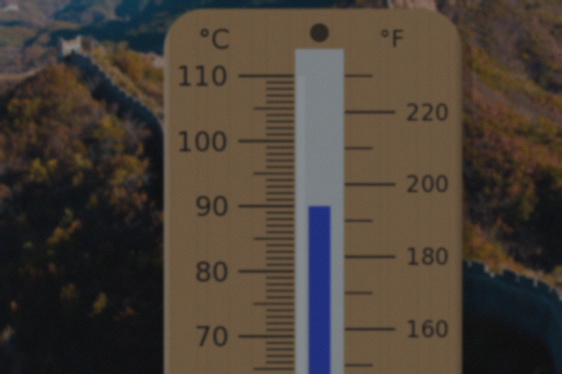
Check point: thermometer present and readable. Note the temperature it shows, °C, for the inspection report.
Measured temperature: 90 °C
